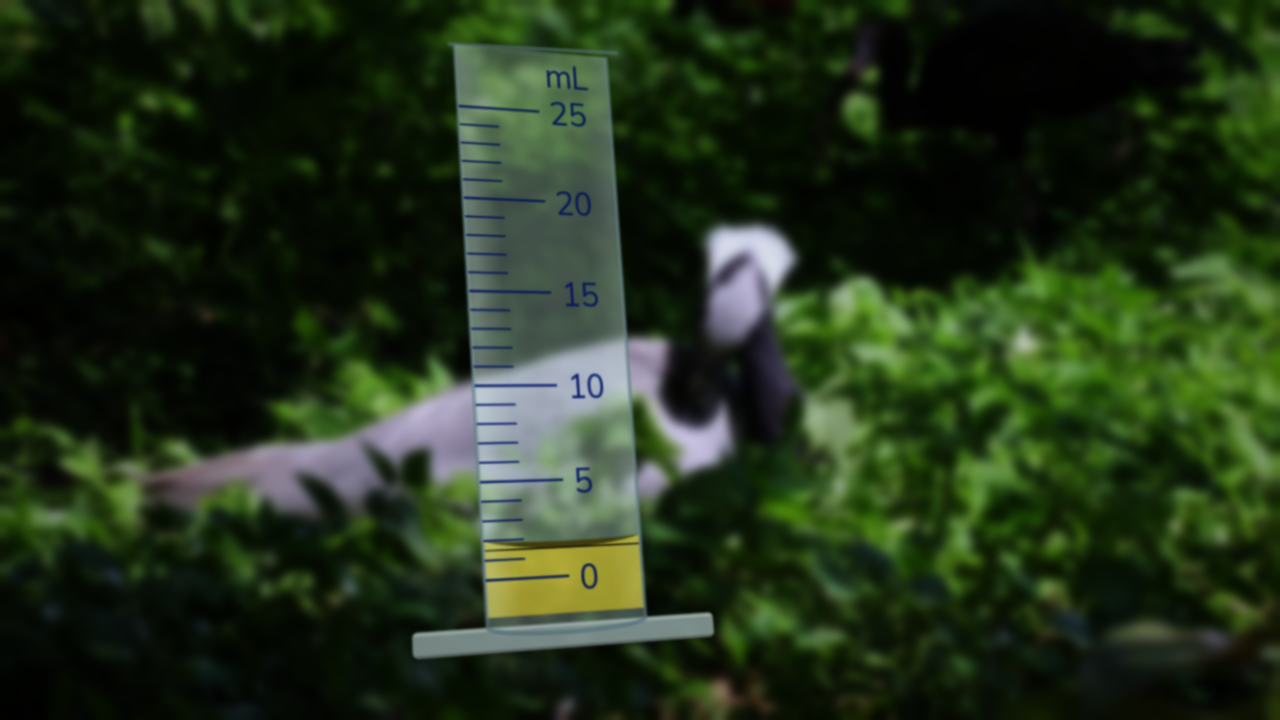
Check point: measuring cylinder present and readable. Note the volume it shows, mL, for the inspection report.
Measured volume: 1.5 mL
